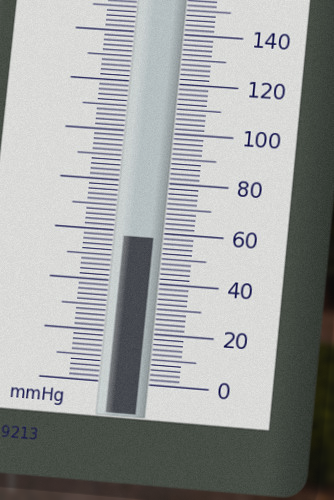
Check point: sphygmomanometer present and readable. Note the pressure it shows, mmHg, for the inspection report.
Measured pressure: 58 mmHg
